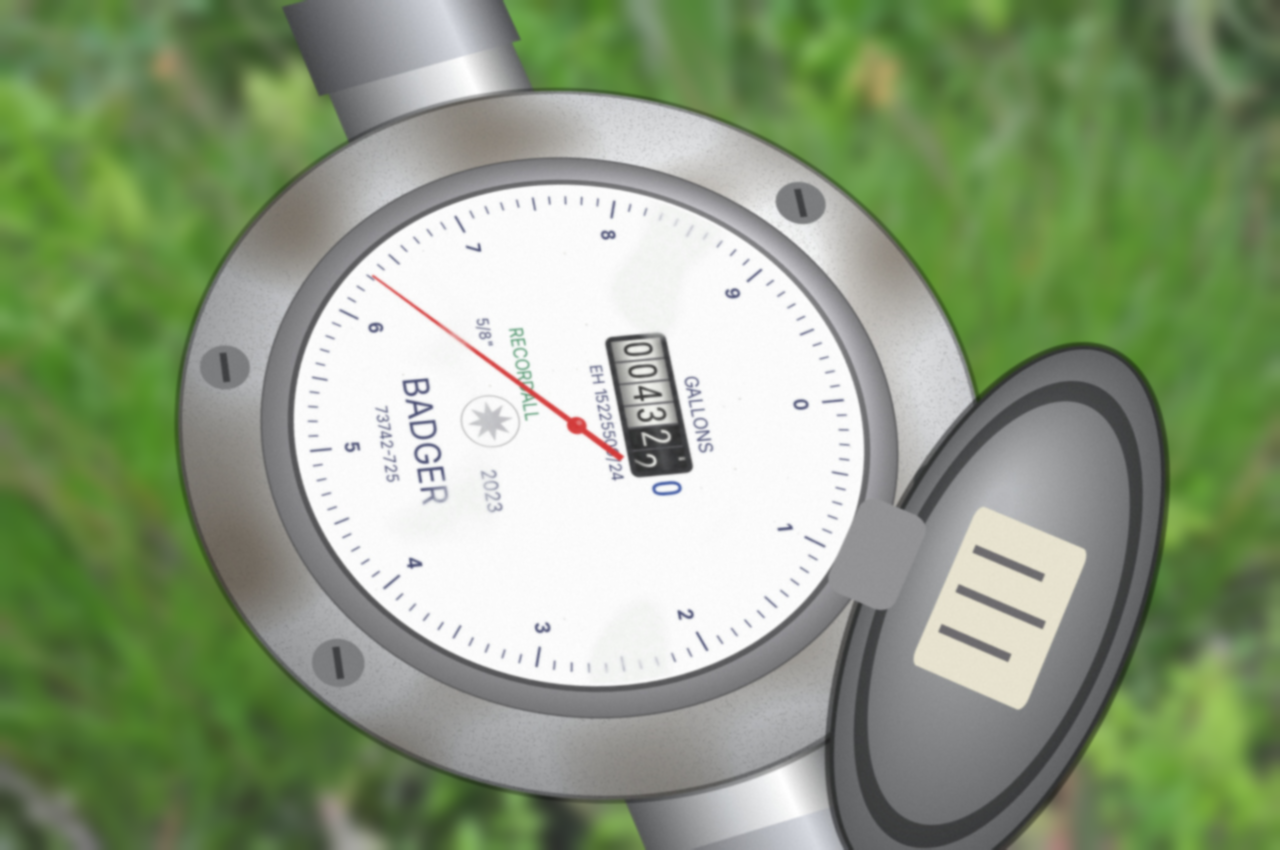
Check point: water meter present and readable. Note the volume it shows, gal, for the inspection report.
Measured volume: 43216.3 gal
